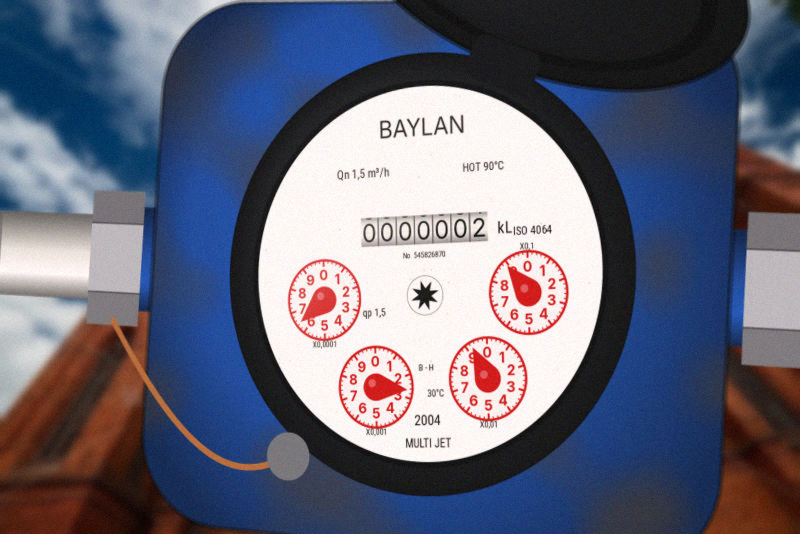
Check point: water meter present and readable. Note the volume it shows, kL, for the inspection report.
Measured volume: 2.8926 kL
